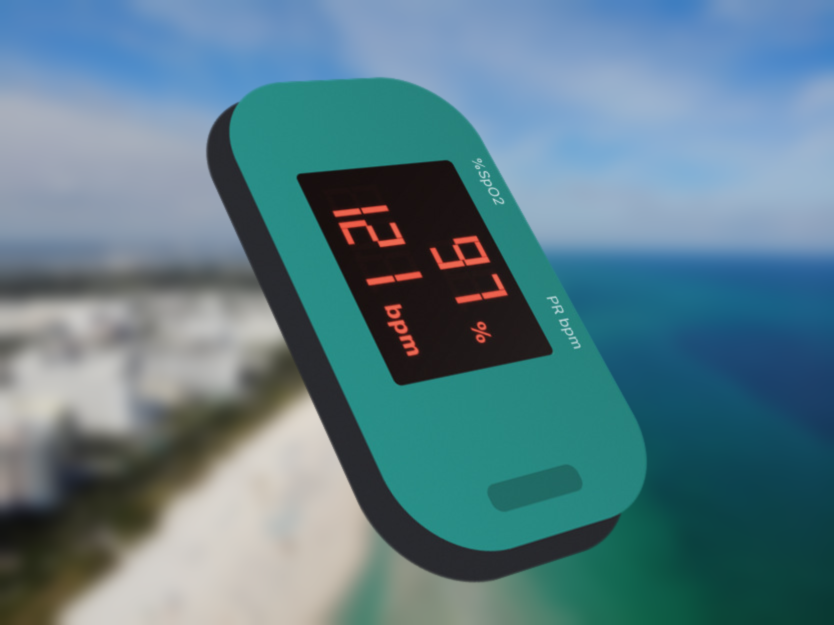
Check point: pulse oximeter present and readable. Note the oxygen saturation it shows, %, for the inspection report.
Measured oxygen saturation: 97 %
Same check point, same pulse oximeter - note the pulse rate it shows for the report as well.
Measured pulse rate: 121 bpm
